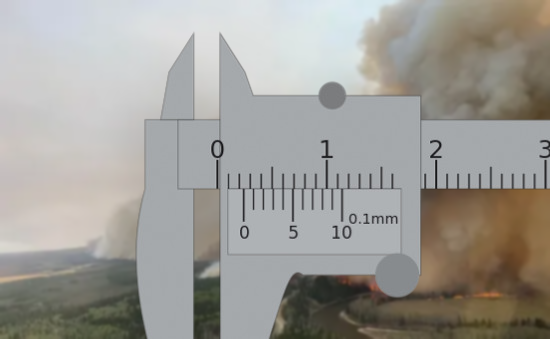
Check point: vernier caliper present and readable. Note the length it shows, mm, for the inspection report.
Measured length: 2.4 mm
